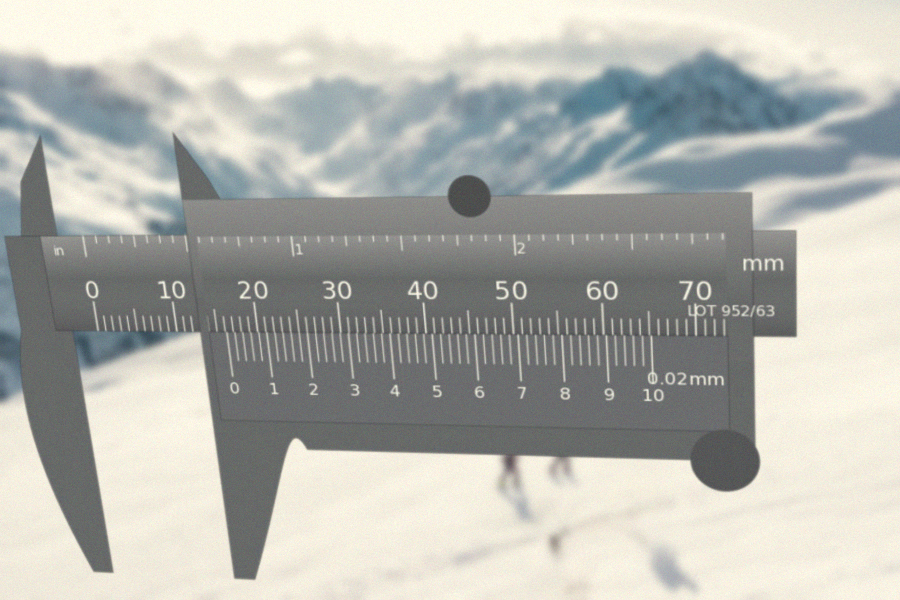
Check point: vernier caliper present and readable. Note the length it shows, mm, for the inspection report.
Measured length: 16.2 mm
